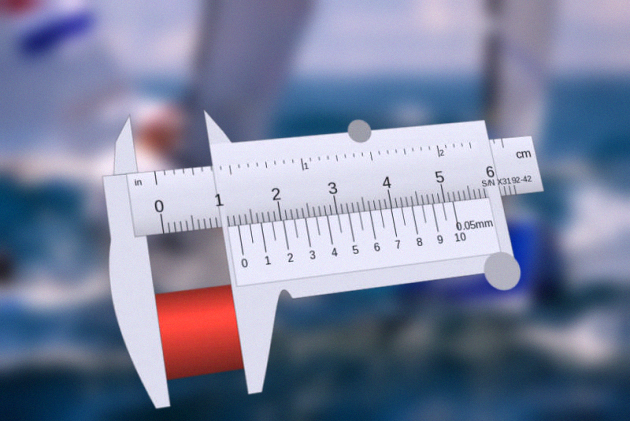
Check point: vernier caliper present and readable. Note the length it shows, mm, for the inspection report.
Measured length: 12.6 mm
